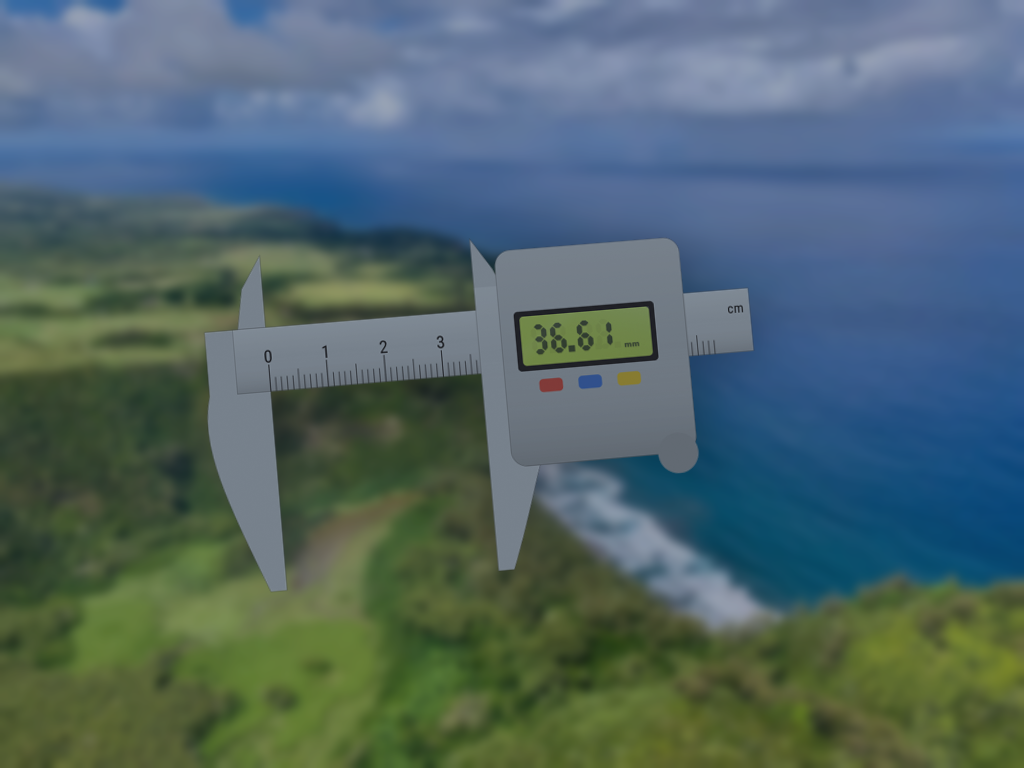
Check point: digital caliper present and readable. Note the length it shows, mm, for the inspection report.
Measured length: 36.61 mm
